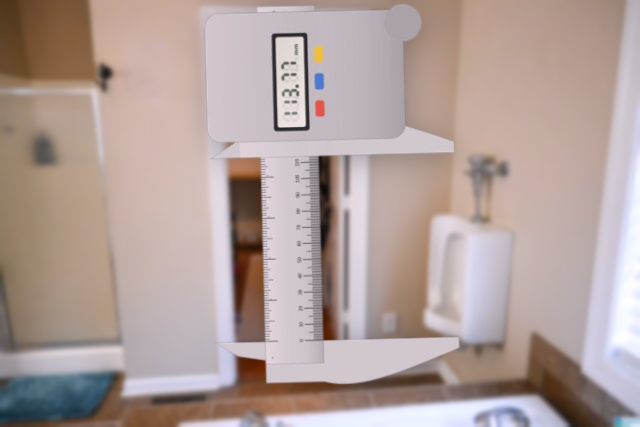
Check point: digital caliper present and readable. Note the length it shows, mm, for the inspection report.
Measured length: 113.77 mm
